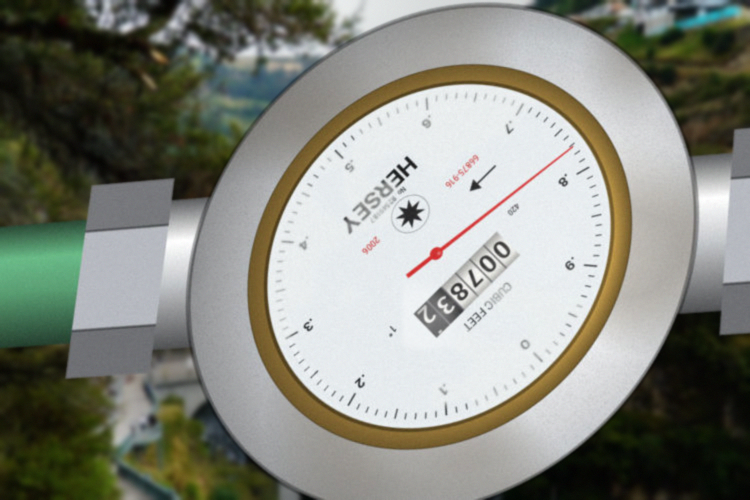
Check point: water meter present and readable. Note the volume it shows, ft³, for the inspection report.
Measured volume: 7831.77 ft³
